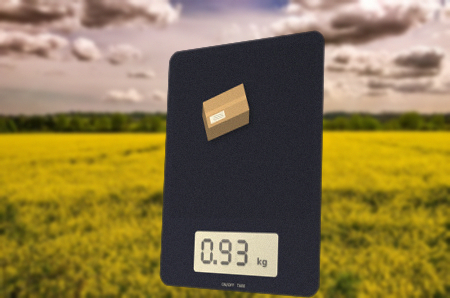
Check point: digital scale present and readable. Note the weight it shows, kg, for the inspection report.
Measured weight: 0.93 kg
